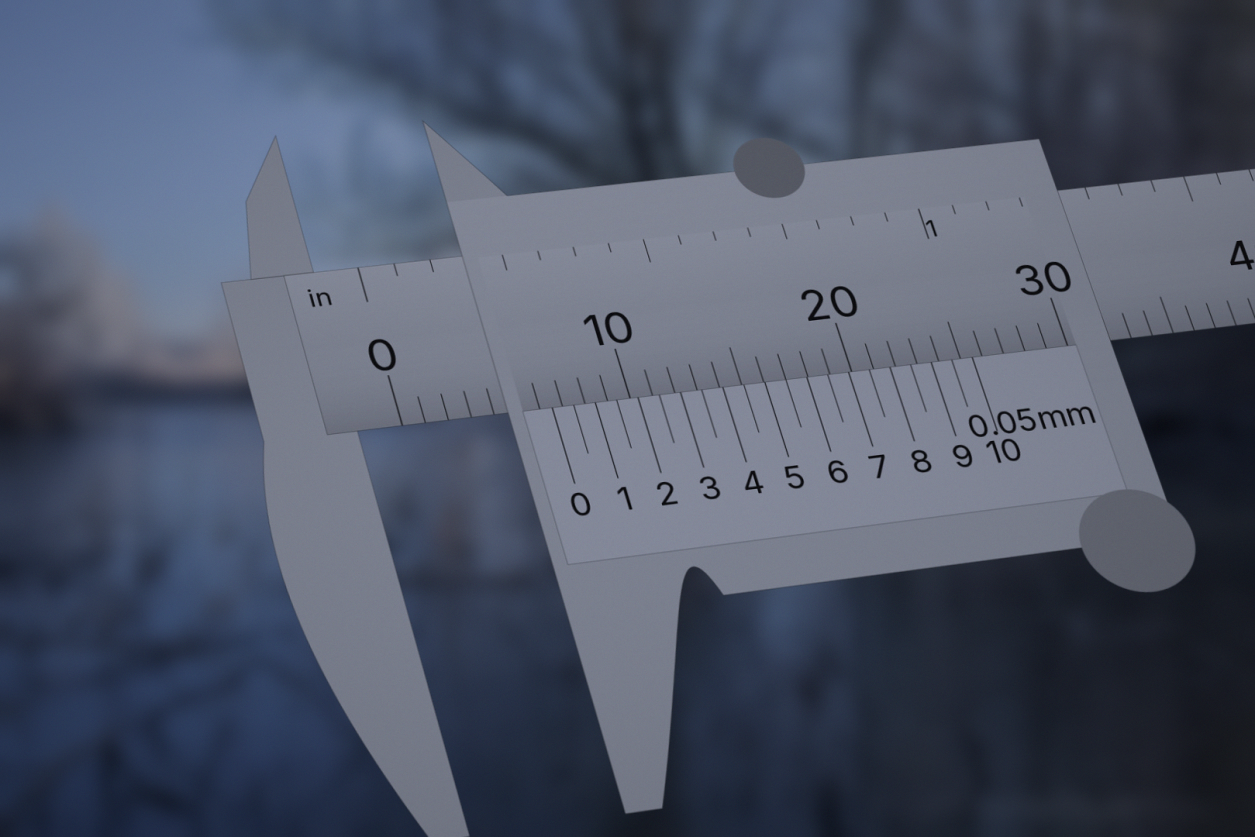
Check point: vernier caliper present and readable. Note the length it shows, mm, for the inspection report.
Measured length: 6.55 mm
